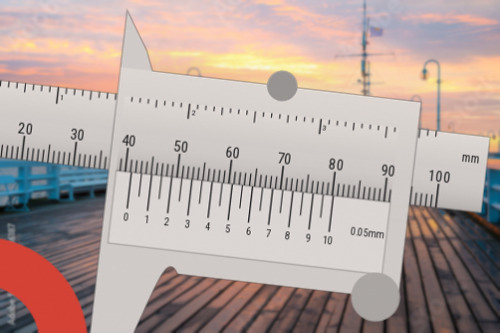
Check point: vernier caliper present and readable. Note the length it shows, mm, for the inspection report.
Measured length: 41.2 mm
